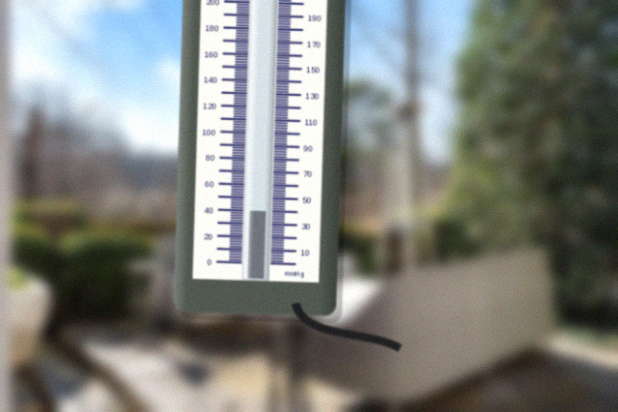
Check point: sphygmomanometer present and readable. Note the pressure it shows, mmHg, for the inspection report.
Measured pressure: 40 mmHg
